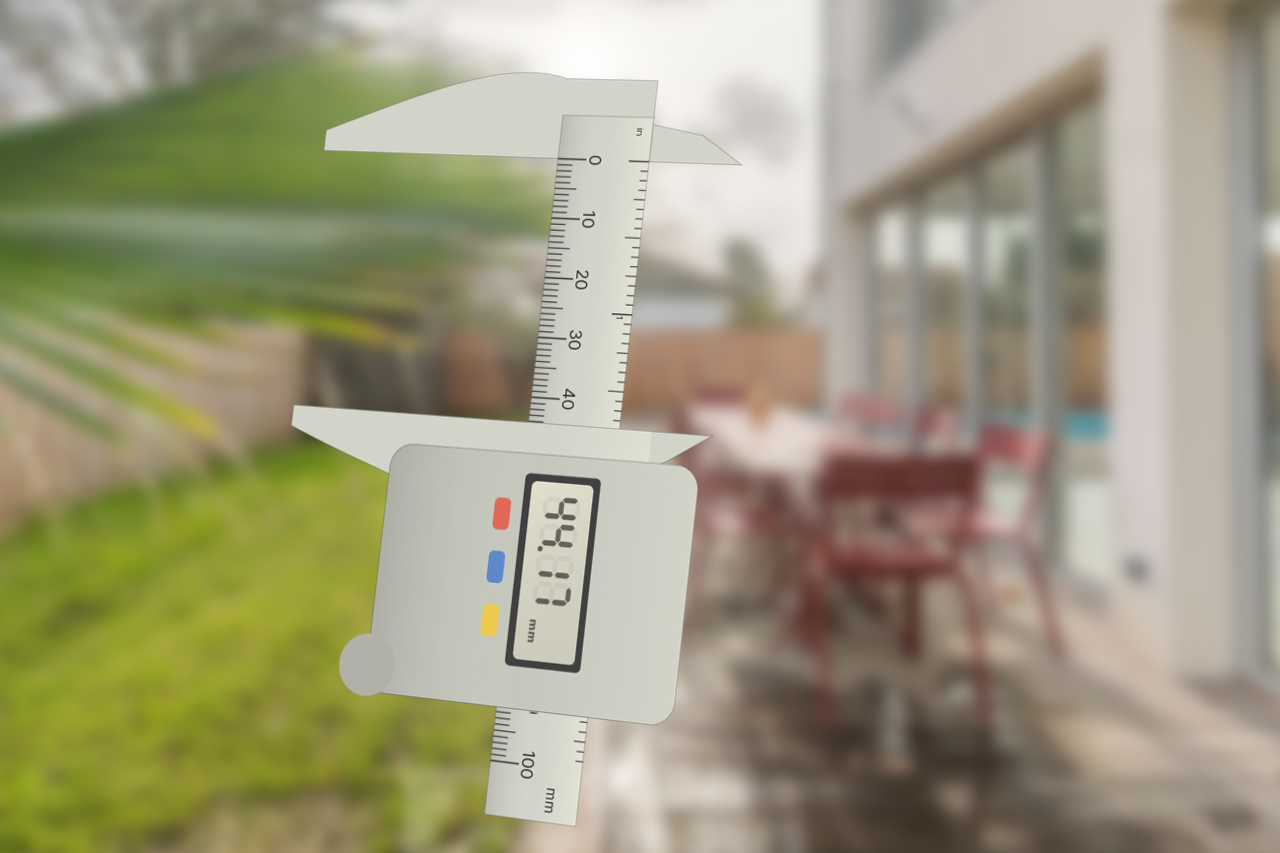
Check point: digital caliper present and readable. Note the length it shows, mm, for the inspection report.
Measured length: 44.17 mm
